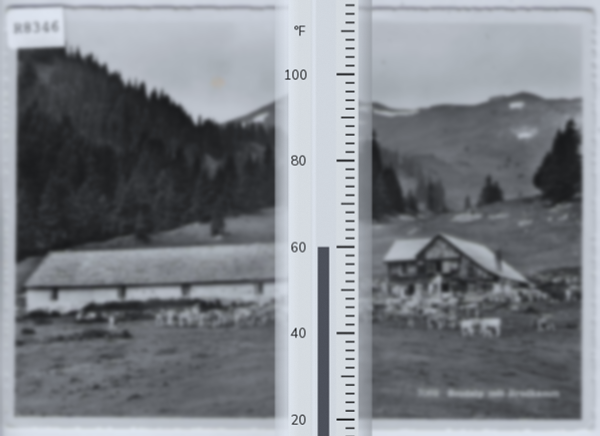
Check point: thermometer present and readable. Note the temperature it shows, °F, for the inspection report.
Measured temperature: 60 °F
